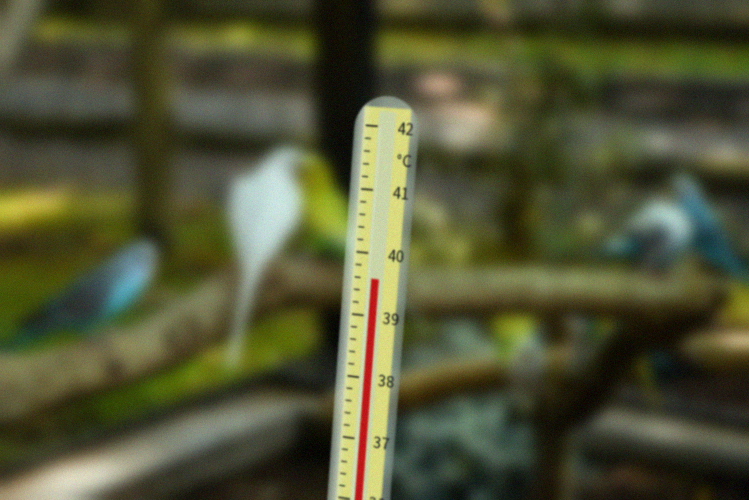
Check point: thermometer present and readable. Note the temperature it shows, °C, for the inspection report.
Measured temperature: 39.6 °C
